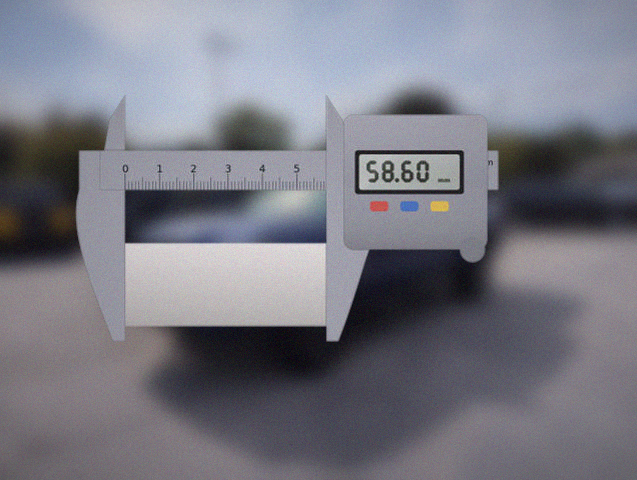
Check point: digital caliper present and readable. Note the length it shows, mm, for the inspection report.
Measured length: 58.60 mm
